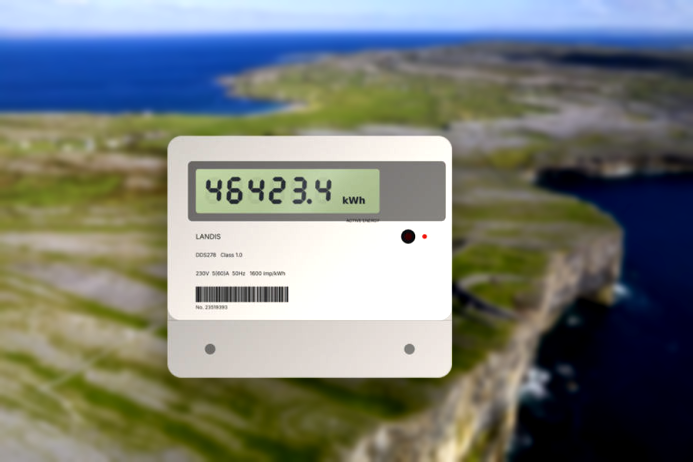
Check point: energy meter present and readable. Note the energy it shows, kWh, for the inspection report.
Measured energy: 46423.4 kWh
